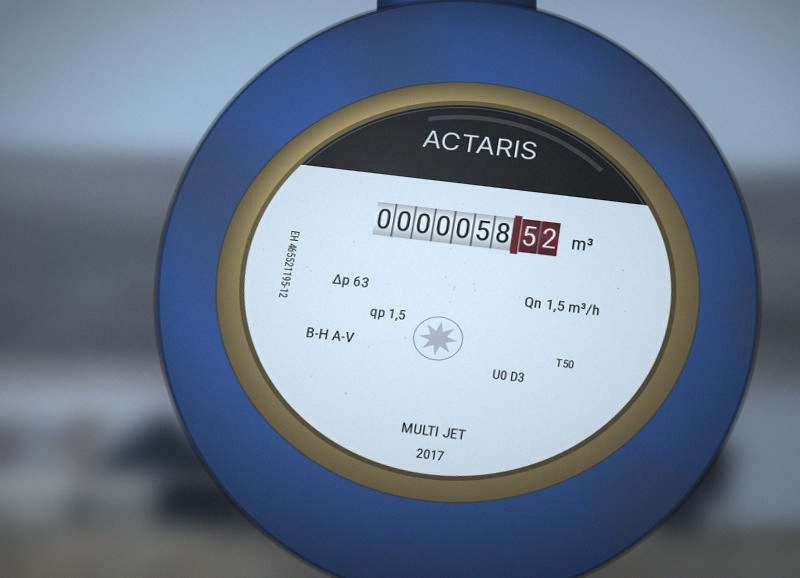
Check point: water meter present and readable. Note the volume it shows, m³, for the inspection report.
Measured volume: 58.52 m³
